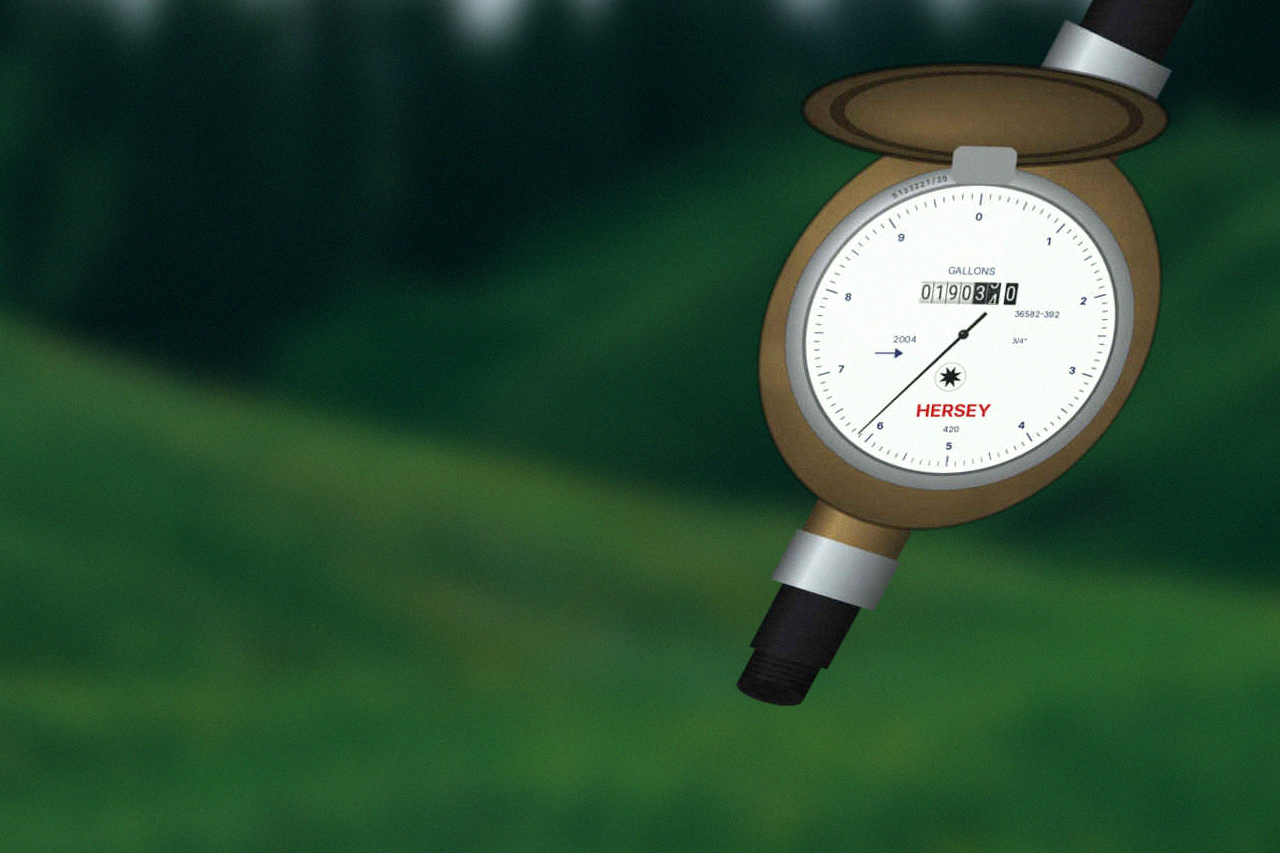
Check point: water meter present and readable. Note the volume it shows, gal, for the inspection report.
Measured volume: 190336.1 gal
